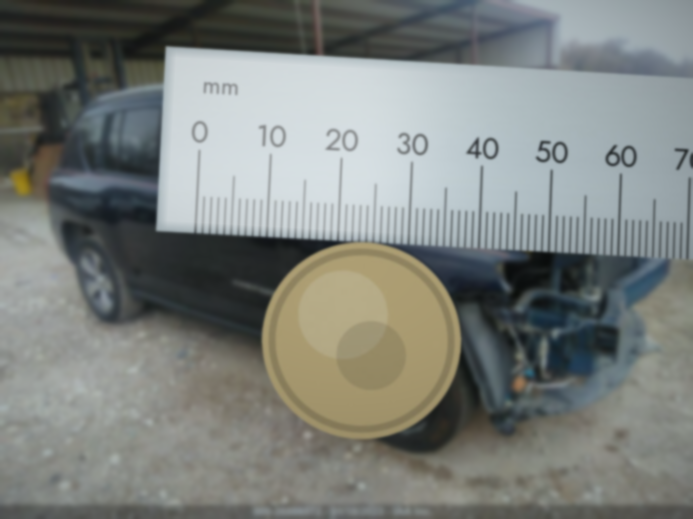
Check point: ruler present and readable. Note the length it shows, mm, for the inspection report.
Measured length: 28 mm
